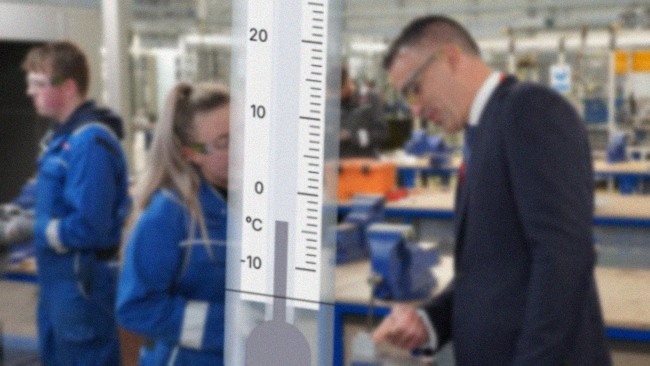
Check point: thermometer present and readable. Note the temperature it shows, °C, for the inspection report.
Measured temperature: -4 °C
